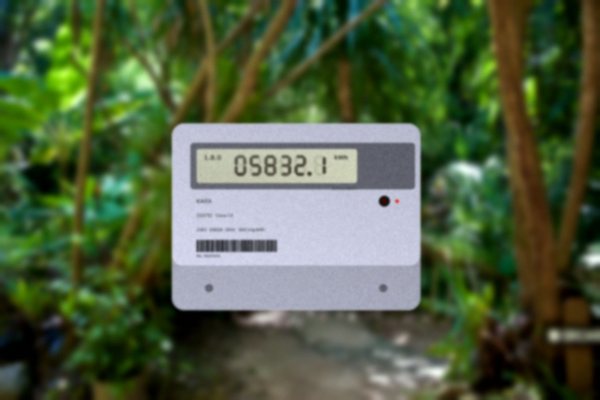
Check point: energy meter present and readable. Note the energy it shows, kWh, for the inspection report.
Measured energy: 5832.1 kWh
